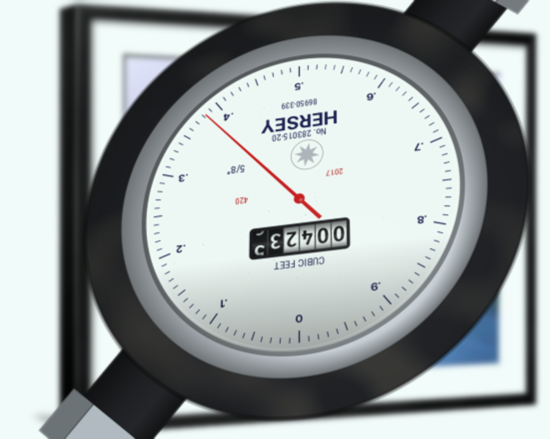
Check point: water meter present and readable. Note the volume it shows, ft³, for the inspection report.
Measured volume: 4235.38 ft³
